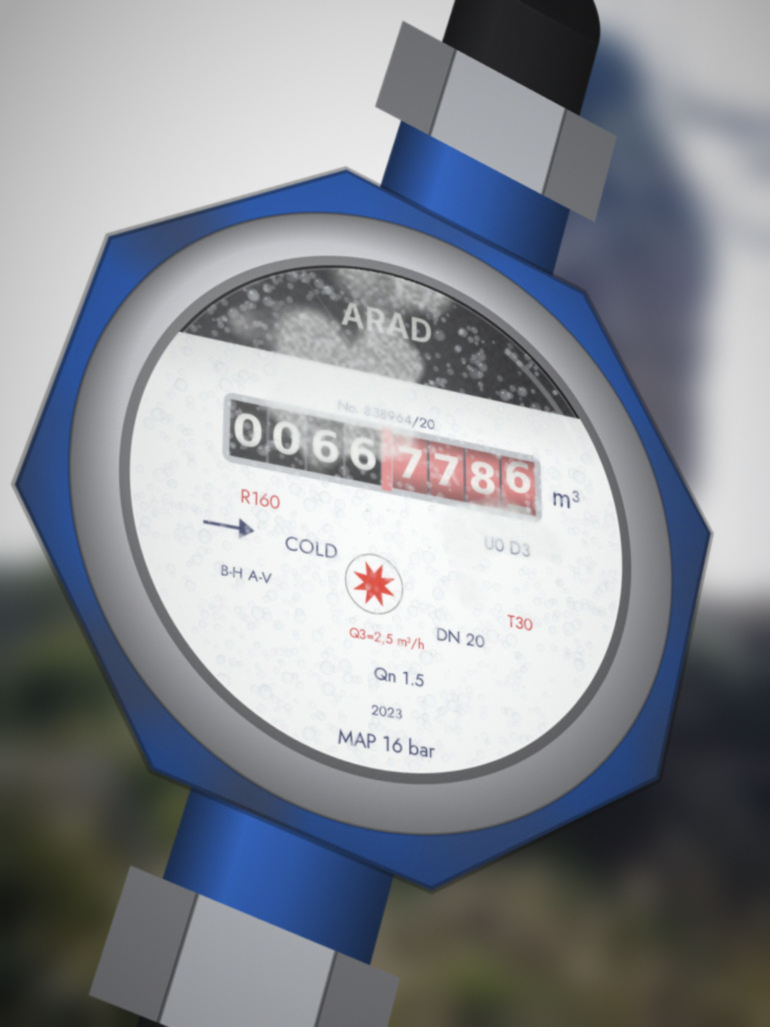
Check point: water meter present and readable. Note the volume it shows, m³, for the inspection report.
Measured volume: 66.7786 m³
